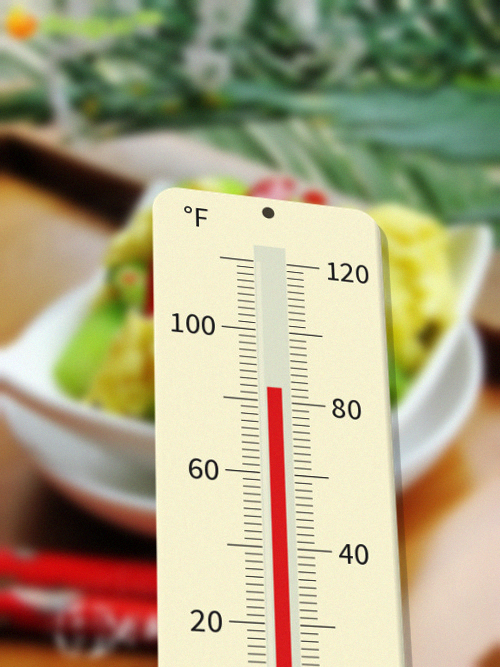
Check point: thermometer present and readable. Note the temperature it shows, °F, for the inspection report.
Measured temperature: 84 °F
